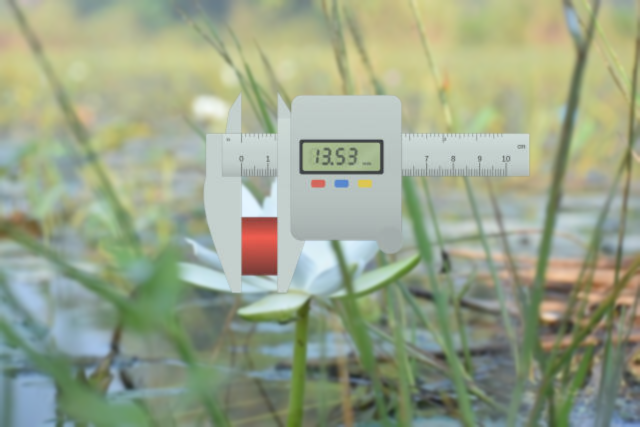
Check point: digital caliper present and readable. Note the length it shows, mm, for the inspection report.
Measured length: 13.53 mm
